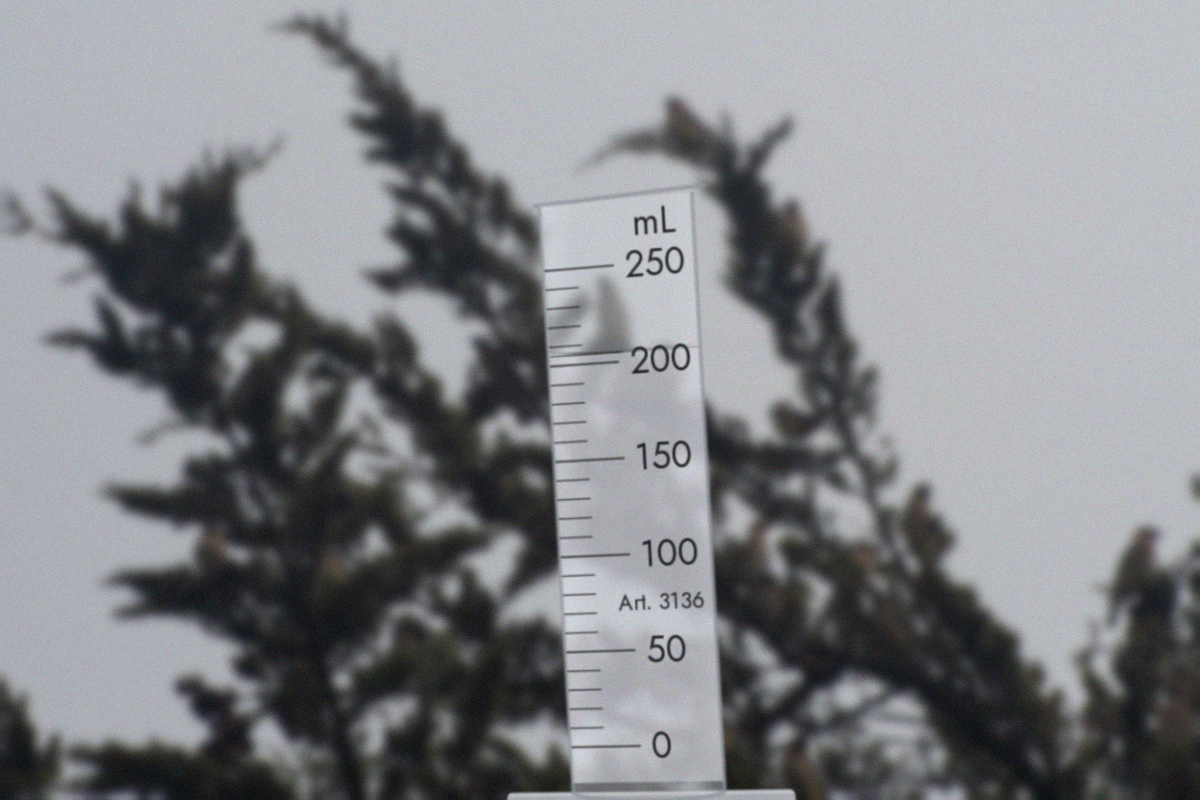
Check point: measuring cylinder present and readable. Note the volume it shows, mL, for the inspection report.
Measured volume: 205 mL
